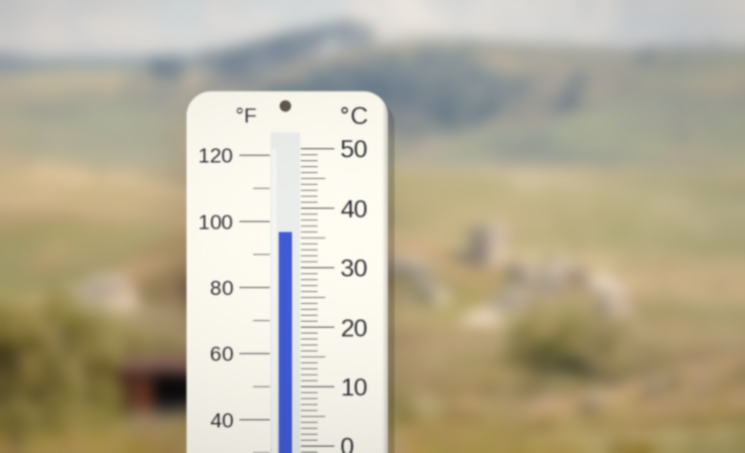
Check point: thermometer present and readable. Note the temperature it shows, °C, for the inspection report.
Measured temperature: 36 °C
